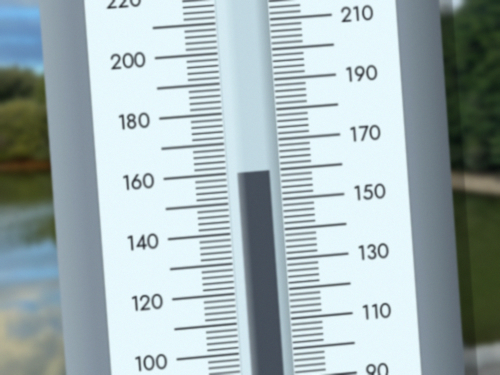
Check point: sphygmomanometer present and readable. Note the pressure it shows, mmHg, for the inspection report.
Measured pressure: 160 mmHg
